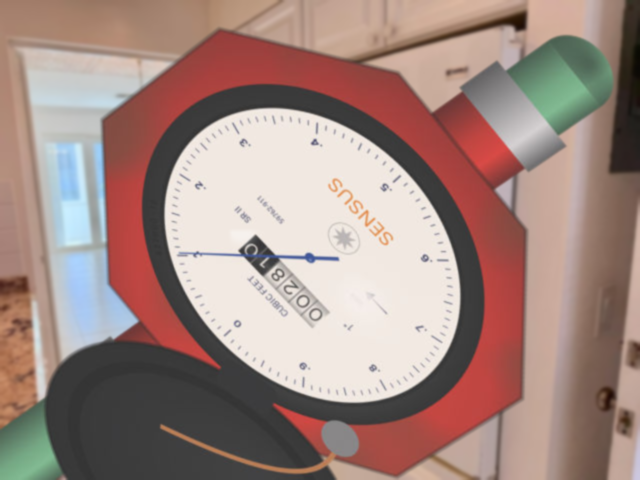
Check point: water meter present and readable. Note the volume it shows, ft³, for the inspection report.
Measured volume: 2810.10 ft³
